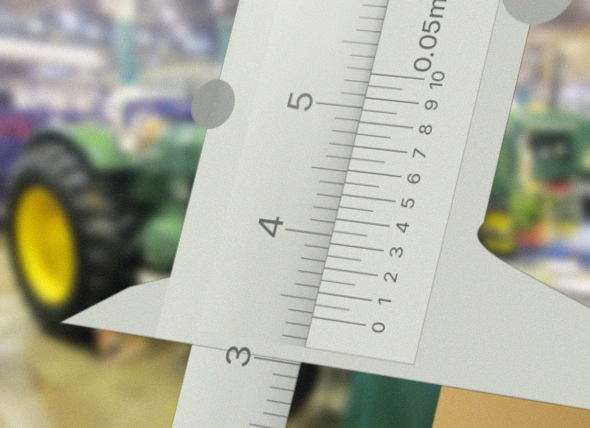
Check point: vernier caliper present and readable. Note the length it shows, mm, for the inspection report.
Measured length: 33.7 mm
